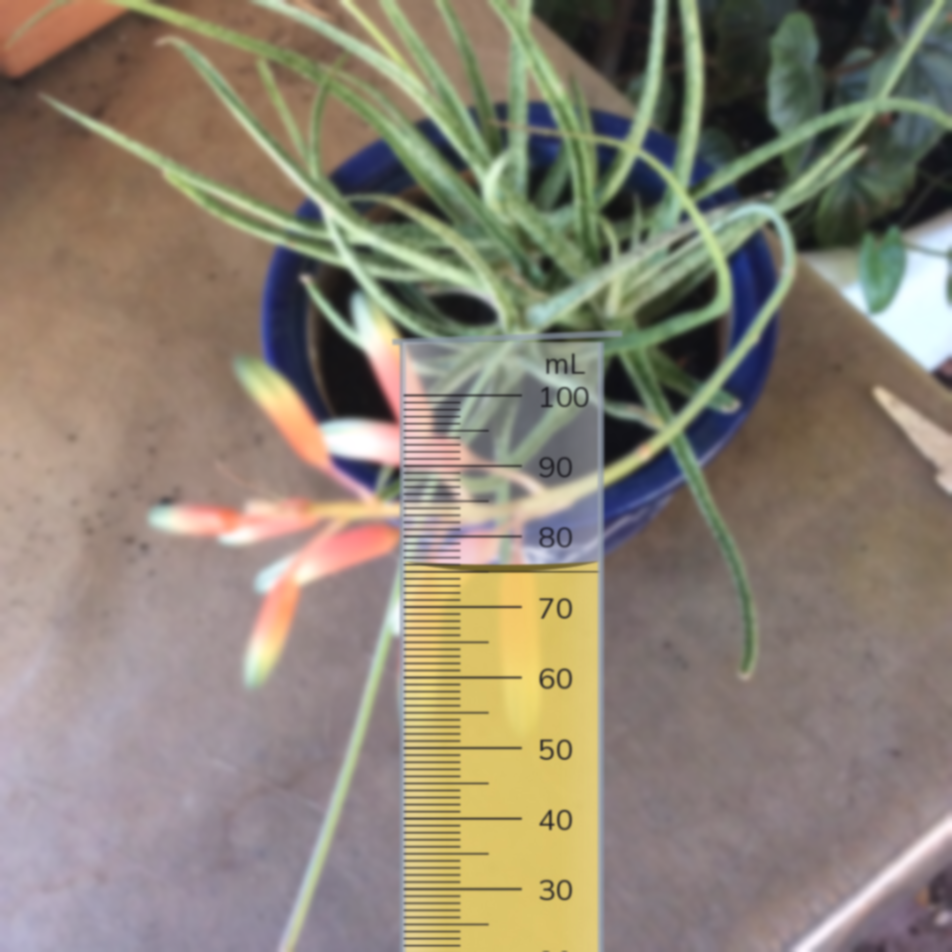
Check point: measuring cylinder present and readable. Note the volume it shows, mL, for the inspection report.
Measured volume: 75 mL
